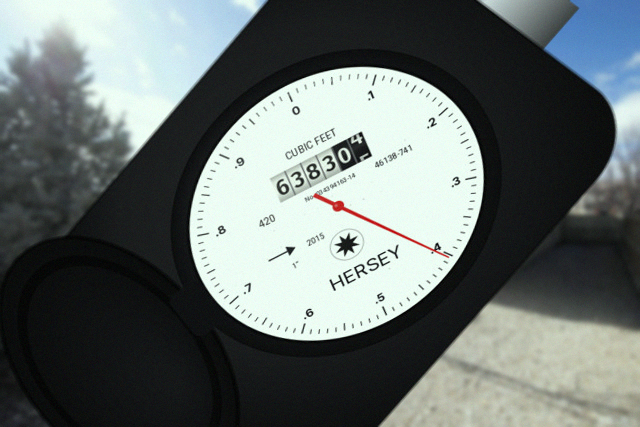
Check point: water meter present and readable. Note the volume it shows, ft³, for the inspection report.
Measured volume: 638304.40 ft³
